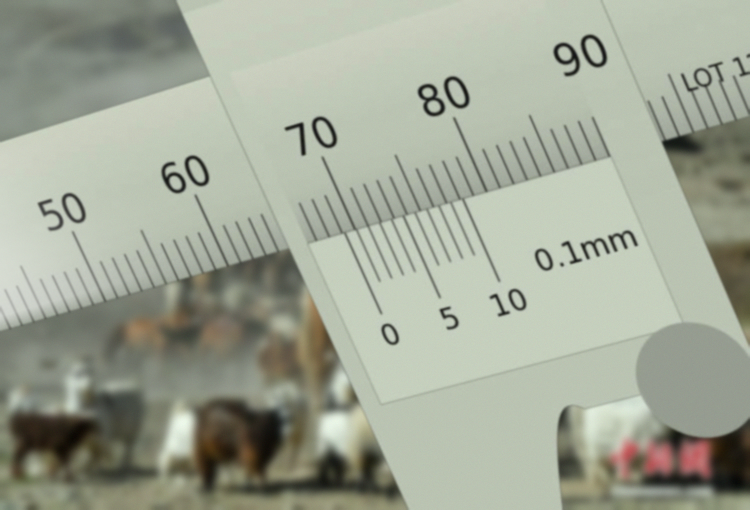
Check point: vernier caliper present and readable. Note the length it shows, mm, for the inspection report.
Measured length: 69.2 mm
